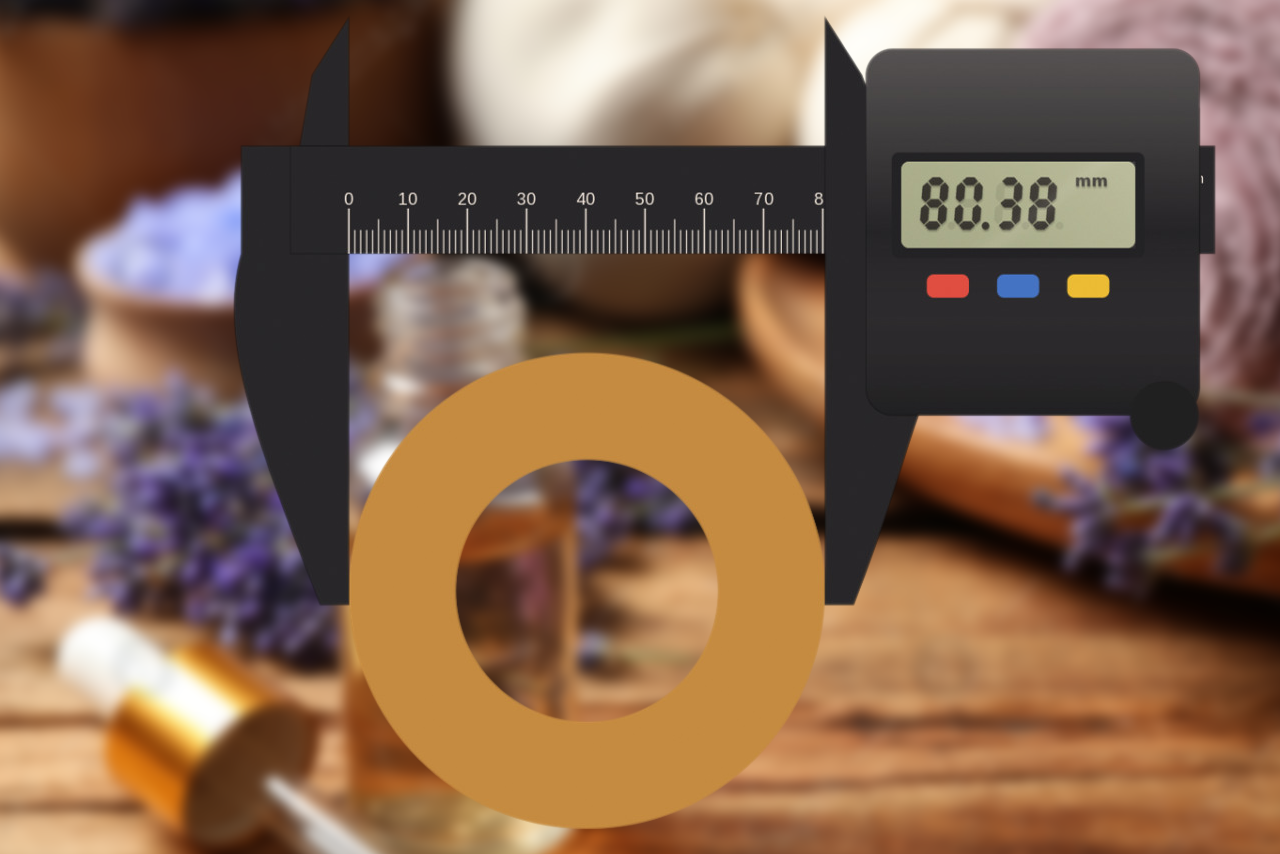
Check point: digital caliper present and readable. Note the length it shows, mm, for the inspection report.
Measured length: 80.38 mm
